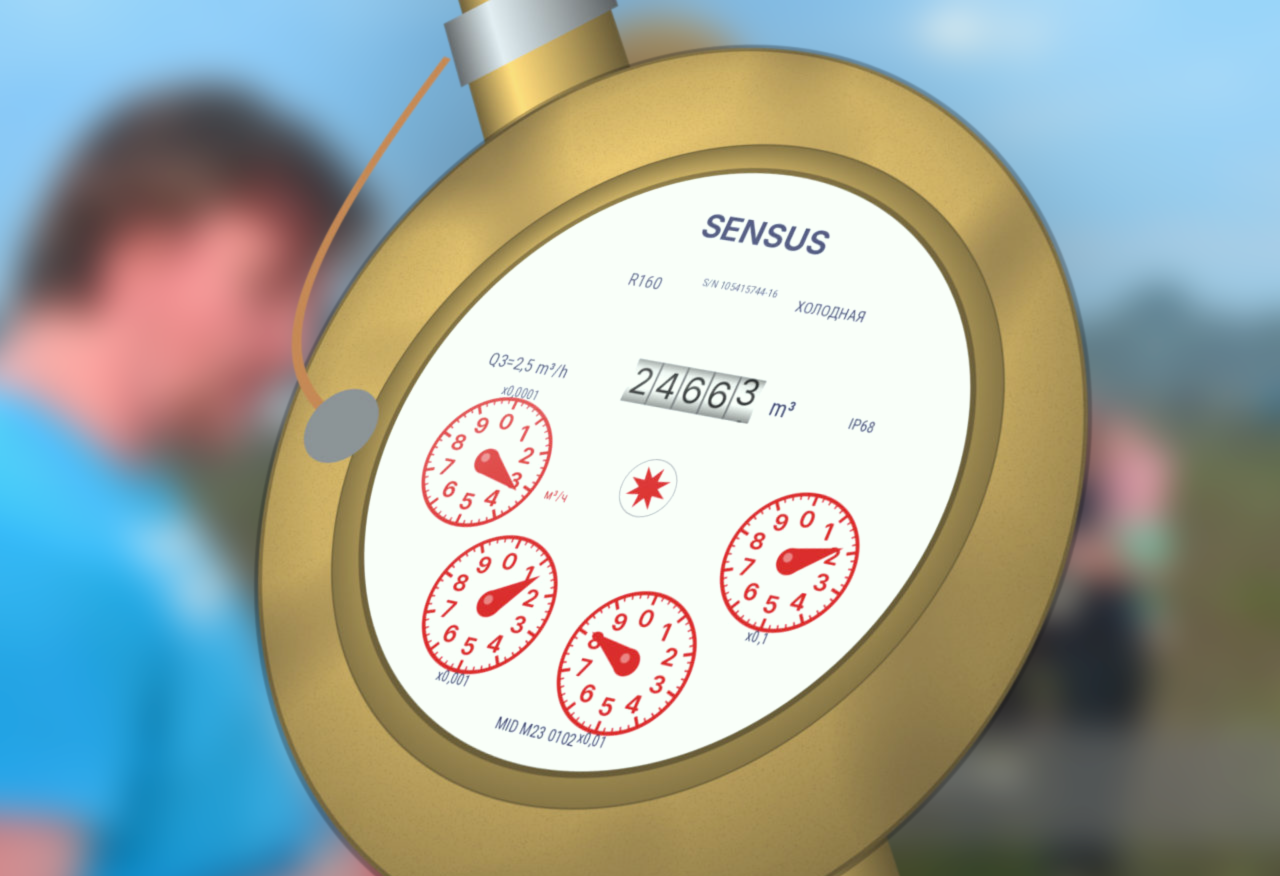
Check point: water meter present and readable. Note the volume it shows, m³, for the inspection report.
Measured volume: 24663.1813 m³
